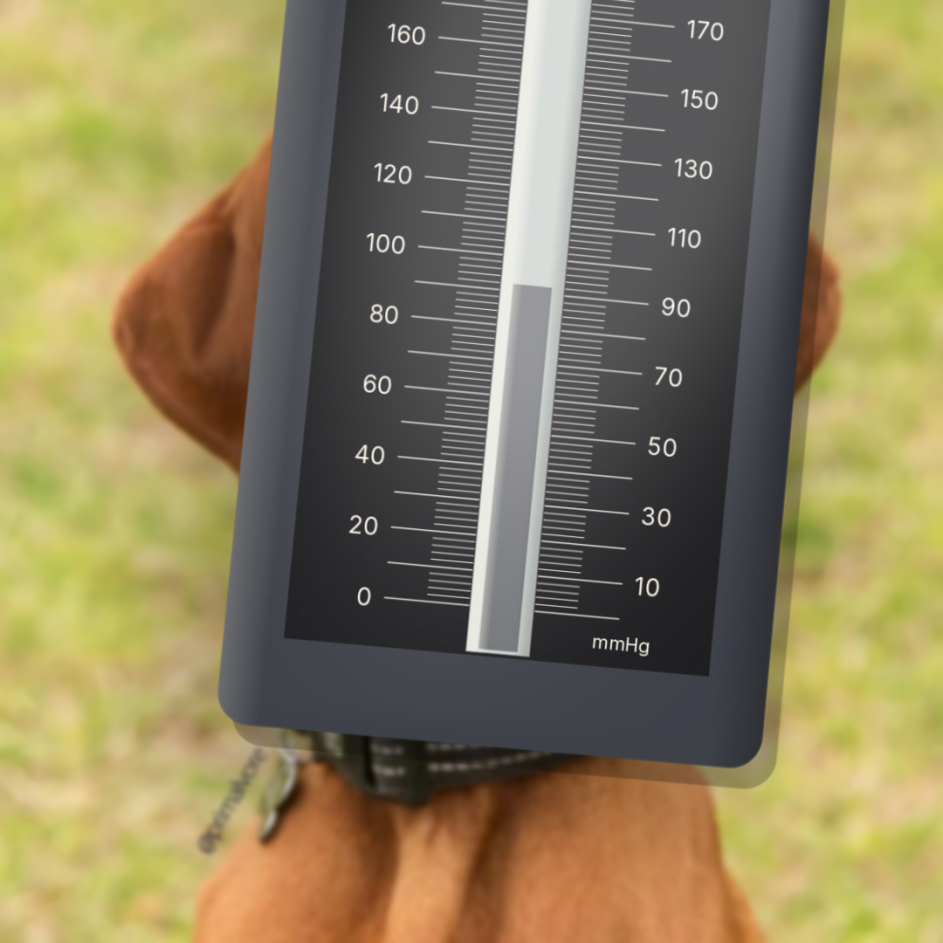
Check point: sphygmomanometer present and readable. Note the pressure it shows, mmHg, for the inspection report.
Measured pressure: 92 mmHg
